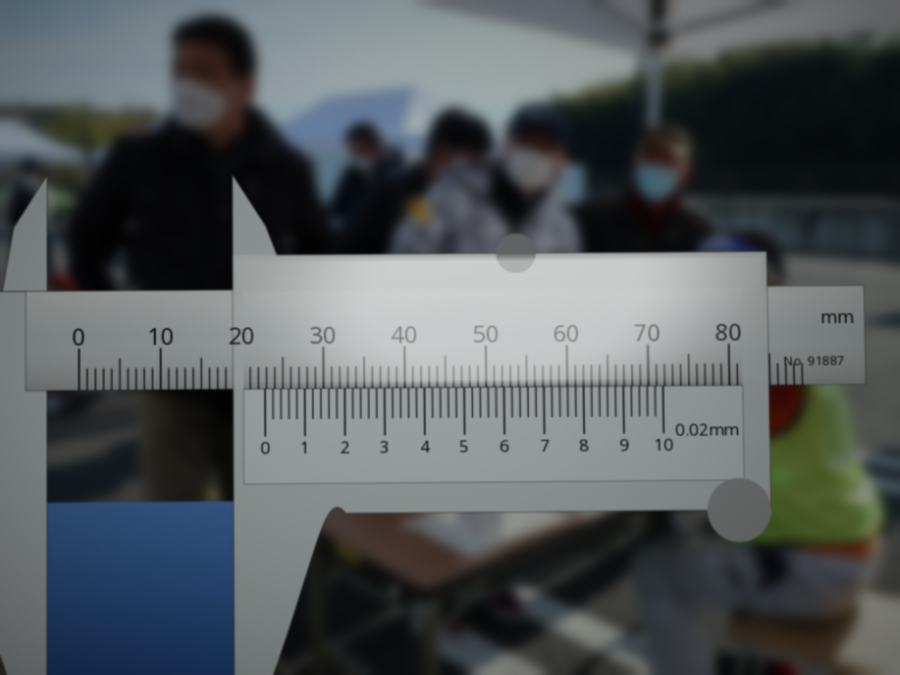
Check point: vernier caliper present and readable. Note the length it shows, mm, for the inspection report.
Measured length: 22.8 mm
